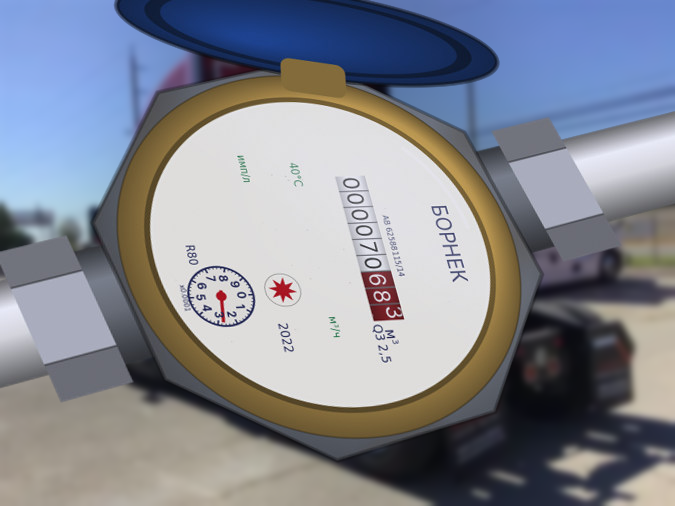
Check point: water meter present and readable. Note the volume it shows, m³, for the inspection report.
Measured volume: 70.6832 m³
